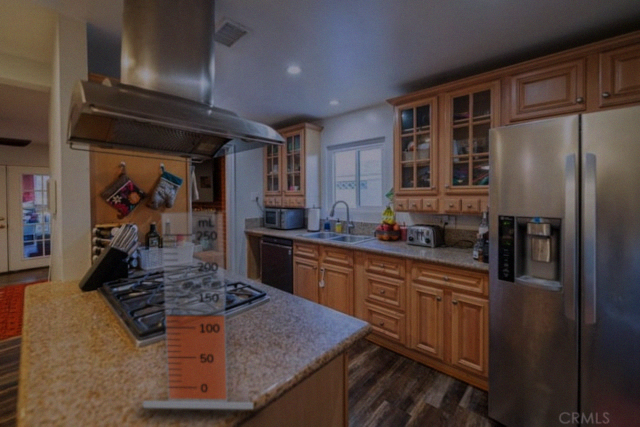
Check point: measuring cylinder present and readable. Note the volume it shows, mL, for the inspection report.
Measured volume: 120 mL
